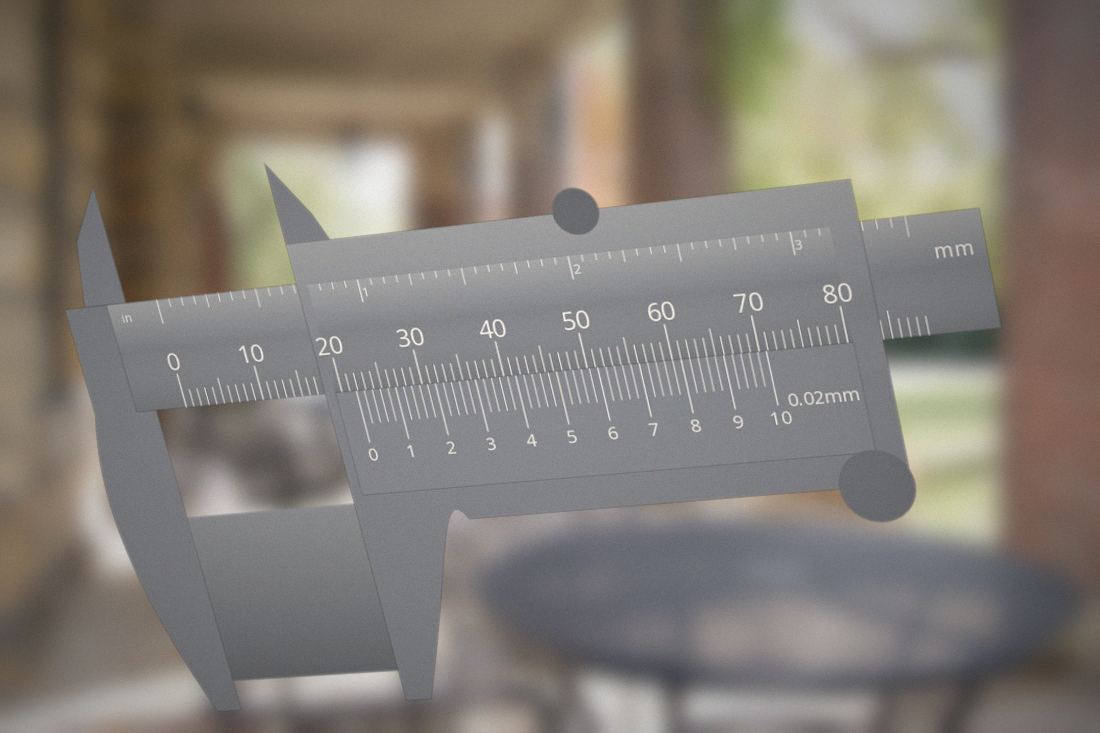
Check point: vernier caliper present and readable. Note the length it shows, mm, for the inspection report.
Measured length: 21.8 mm
